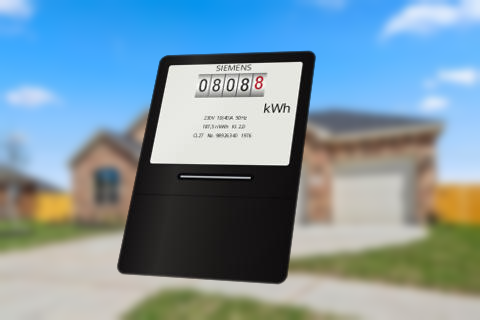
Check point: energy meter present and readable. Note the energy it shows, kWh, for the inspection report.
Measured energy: 808.8 kWh
